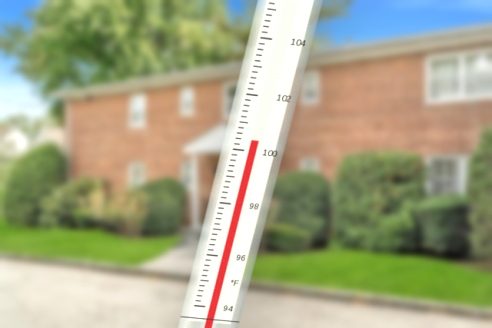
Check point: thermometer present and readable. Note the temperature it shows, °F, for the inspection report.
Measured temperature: 100.4 °F
